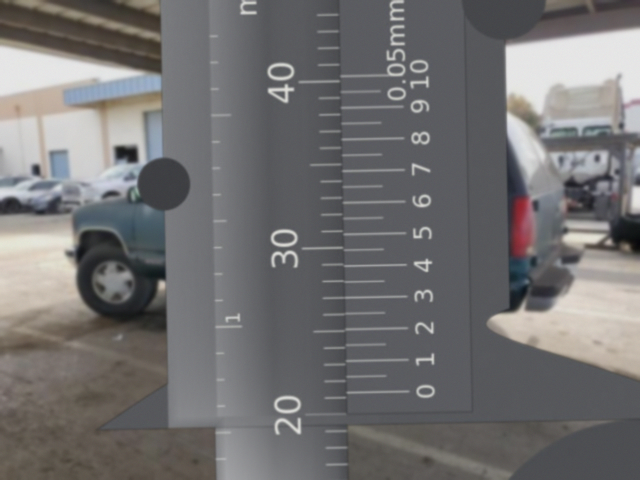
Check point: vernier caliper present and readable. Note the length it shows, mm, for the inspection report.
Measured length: 21.3 mm
